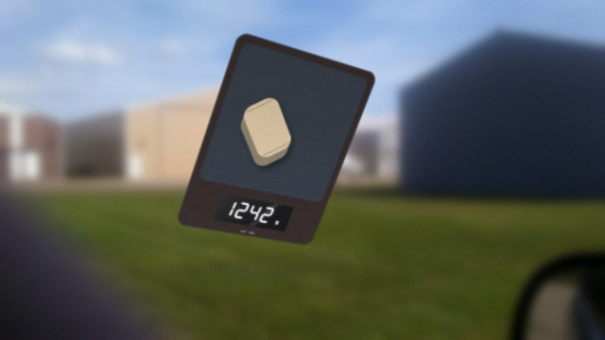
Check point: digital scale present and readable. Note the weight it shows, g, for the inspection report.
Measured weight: 1242 g
